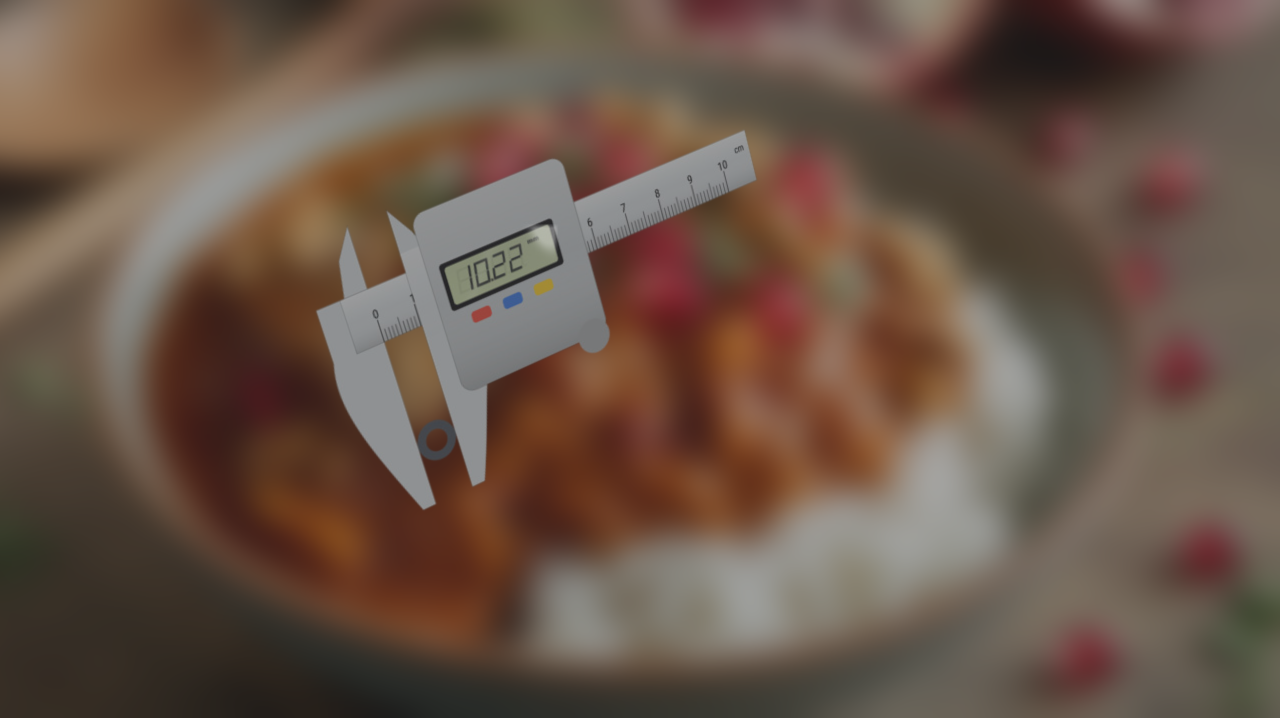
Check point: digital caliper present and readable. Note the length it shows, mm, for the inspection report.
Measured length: 10.22 mm
